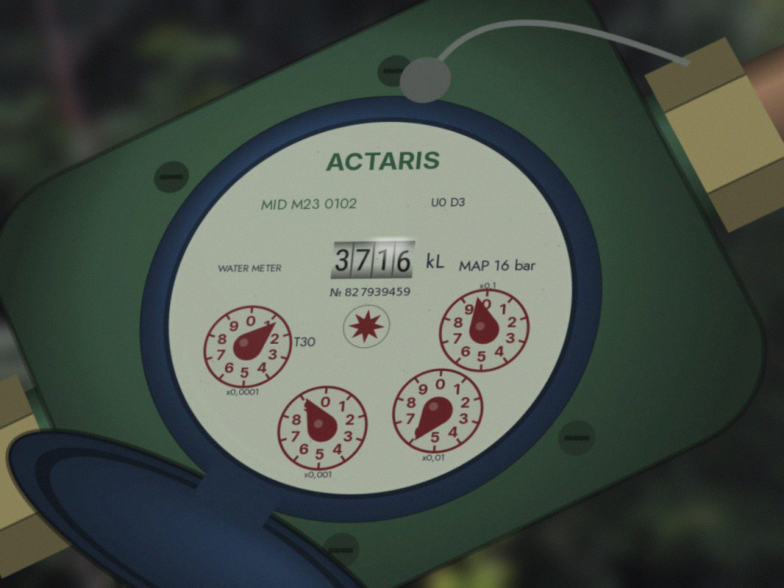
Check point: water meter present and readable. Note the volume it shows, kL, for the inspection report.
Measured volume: 3715.9591 kL
